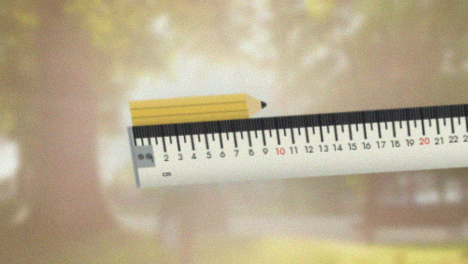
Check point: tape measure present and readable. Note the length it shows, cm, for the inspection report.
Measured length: 9.5 cm
